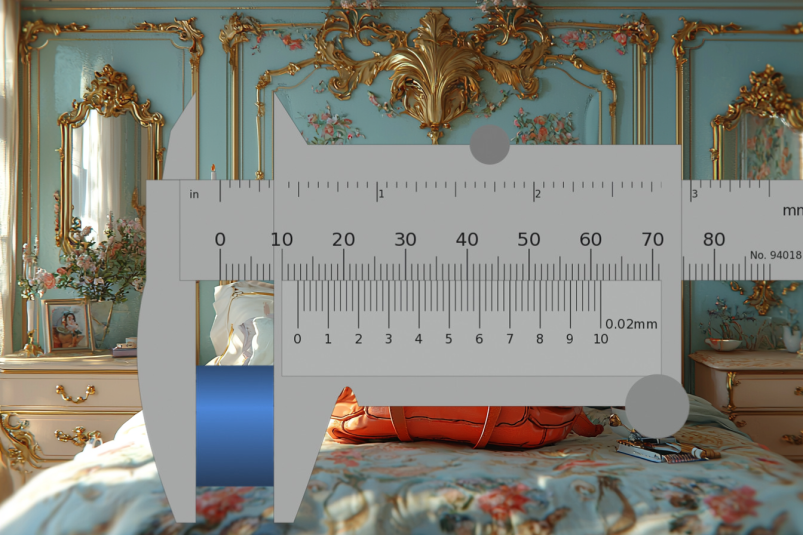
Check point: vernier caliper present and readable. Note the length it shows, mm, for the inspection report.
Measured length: 12.6 mm
